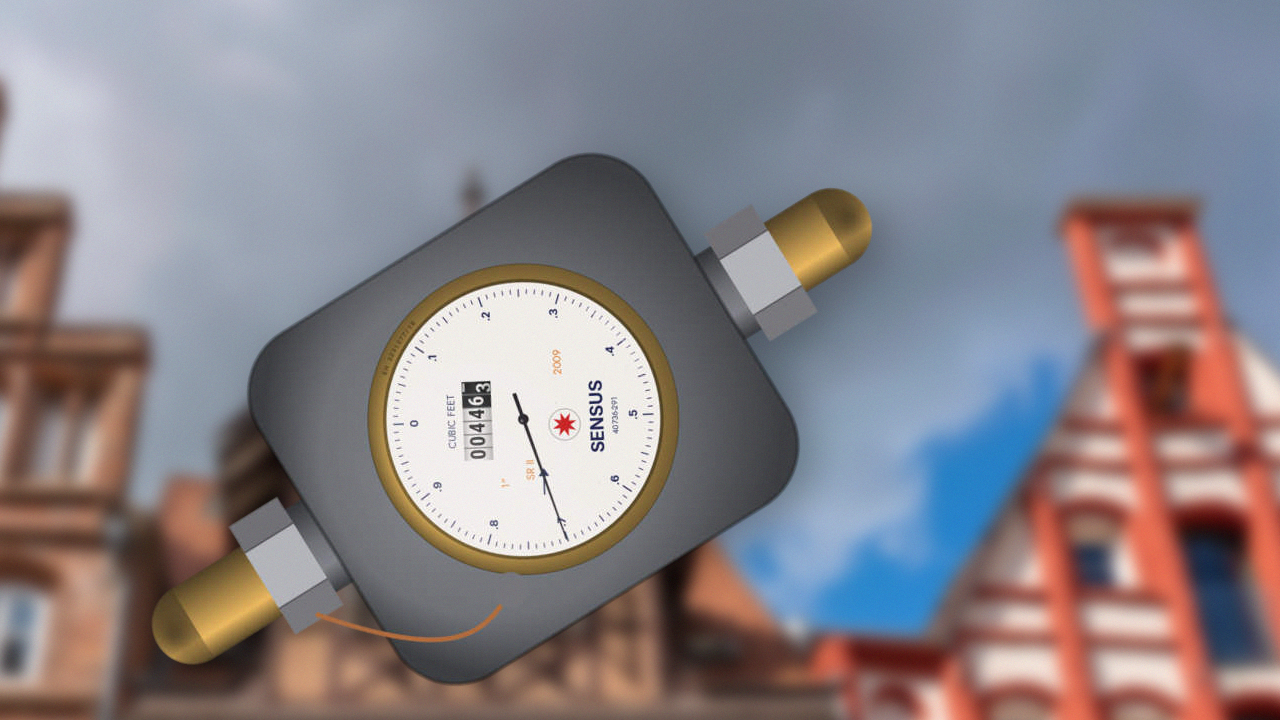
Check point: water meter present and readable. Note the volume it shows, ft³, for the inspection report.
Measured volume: 4462.70 ft³
